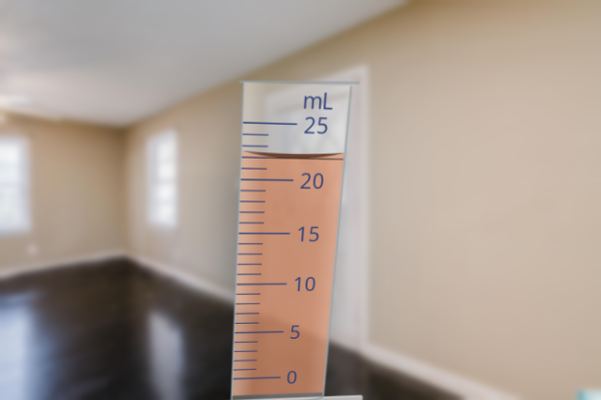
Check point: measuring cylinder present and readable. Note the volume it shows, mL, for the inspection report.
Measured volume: 22 mL
